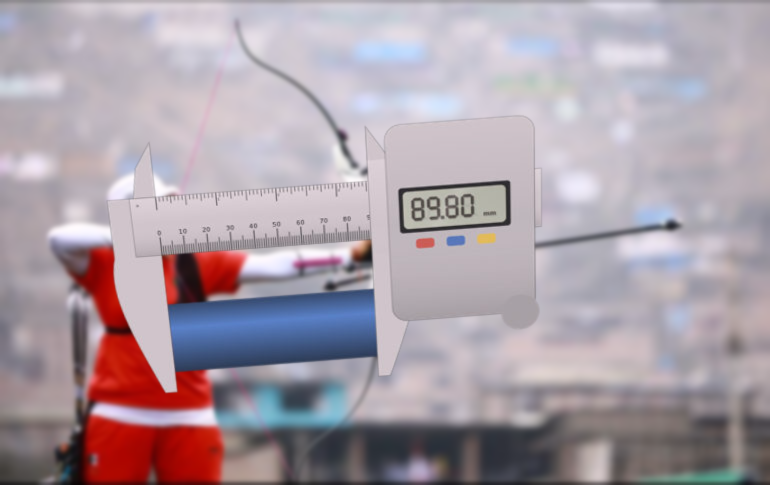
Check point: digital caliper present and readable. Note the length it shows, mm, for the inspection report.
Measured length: 89.80 mm
